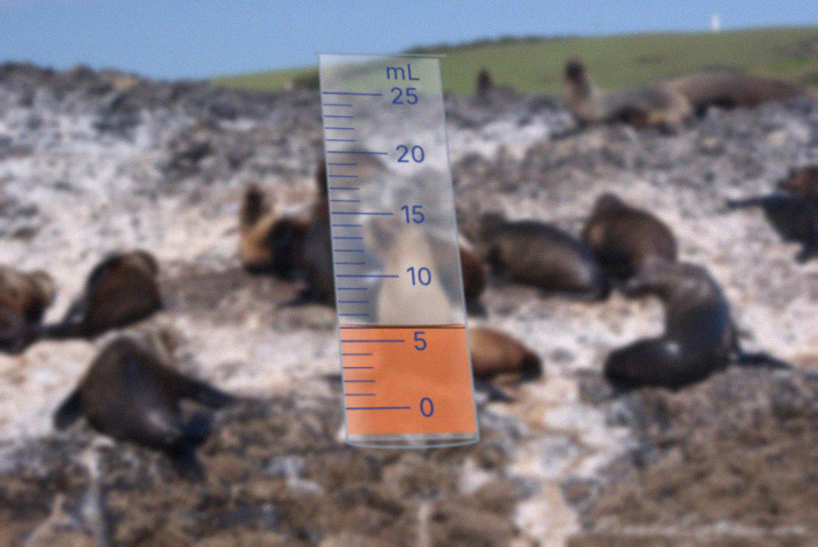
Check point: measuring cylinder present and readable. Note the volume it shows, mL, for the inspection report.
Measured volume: 6 mL
